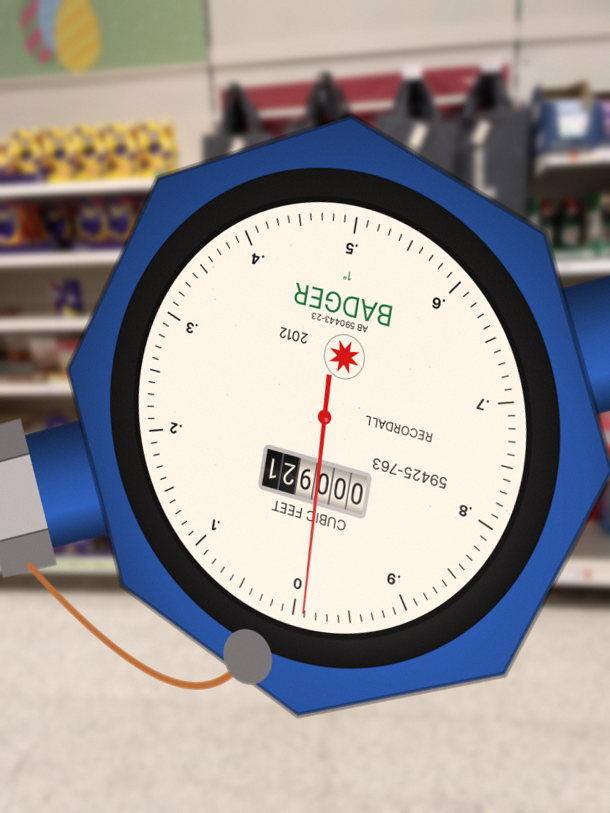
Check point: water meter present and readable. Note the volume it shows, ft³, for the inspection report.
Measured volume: 920.99 ft³
